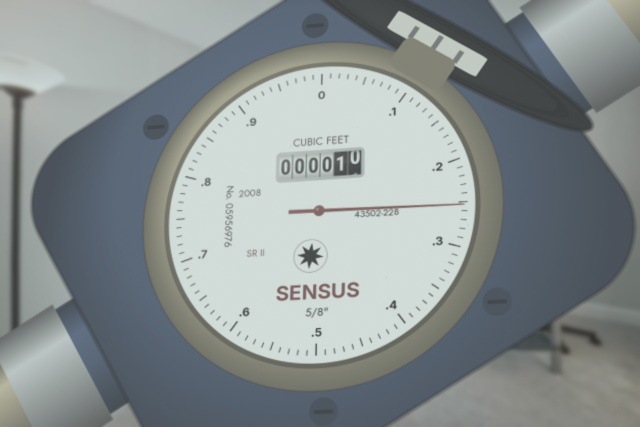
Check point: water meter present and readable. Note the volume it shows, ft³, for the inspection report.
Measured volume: 10.25 ft³
